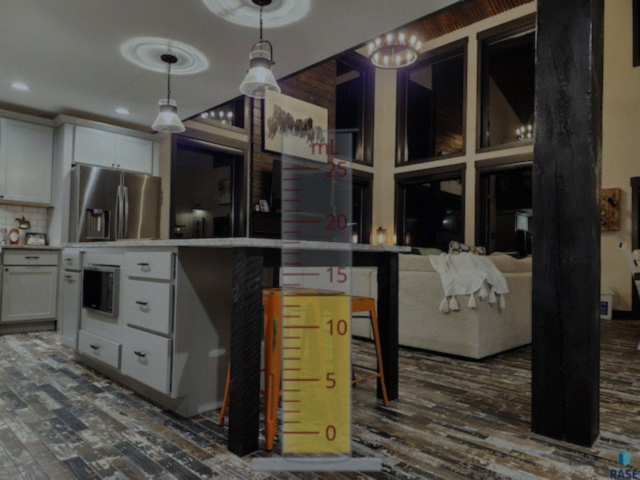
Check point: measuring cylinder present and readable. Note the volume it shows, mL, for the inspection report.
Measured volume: 13 mL
